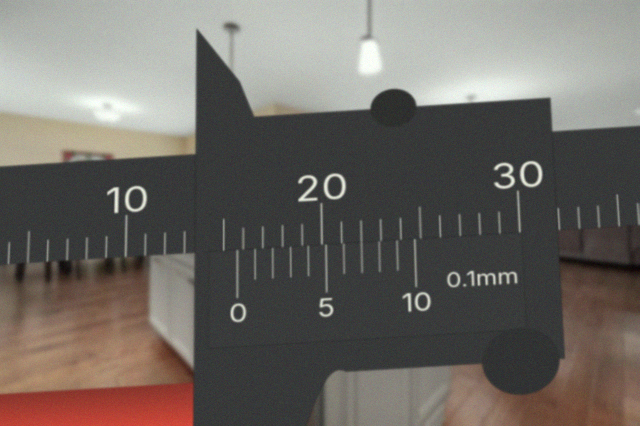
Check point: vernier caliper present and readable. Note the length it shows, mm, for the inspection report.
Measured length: 15.7 mm
